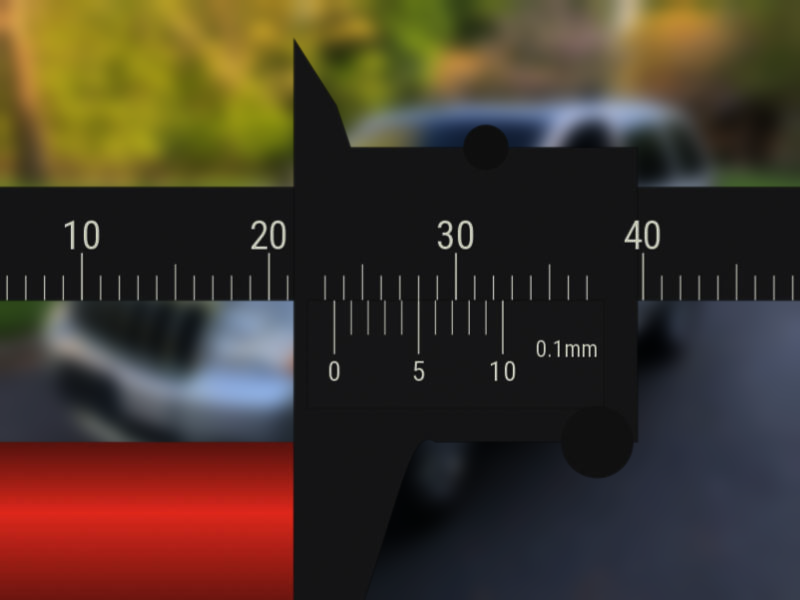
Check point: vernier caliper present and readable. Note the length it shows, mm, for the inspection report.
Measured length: 23.5 mm
